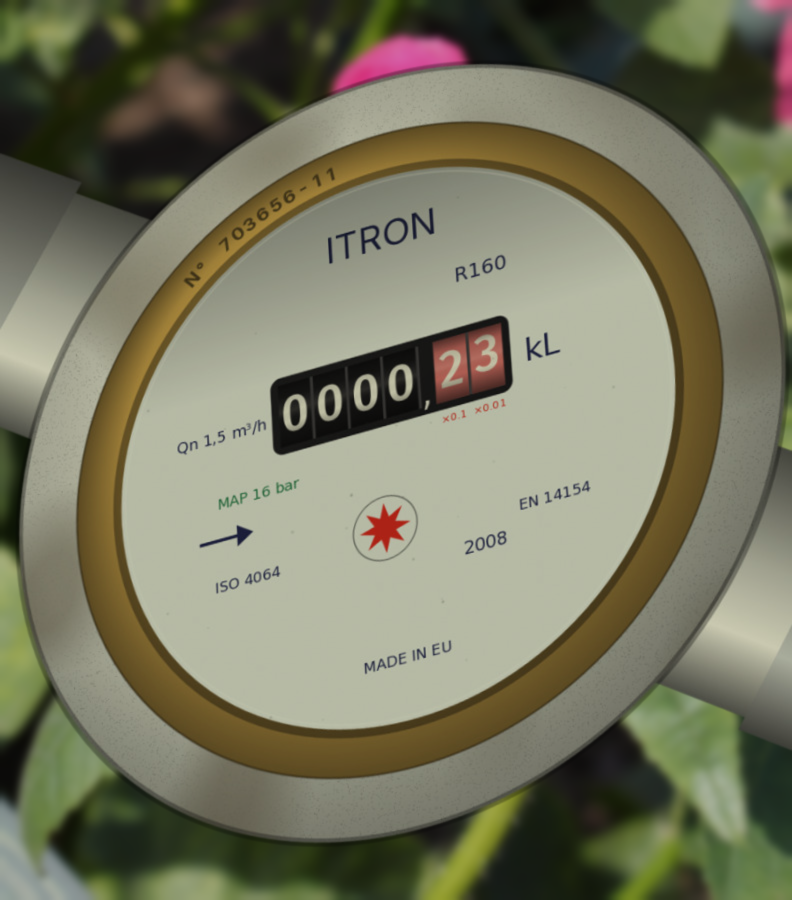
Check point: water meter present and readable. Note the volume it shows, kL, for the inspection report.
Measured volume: 0.23 kL
